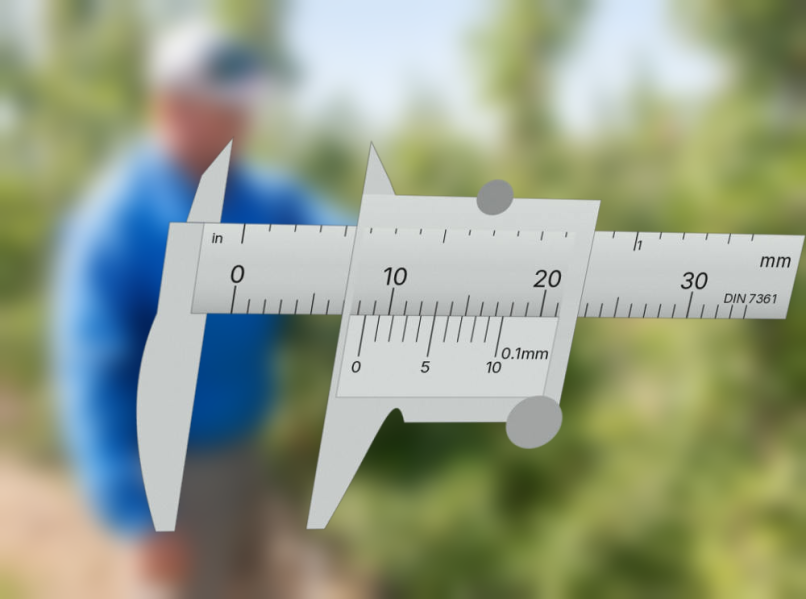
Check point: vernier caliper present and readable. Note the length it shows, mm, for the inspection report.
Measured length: 8.5 mm
